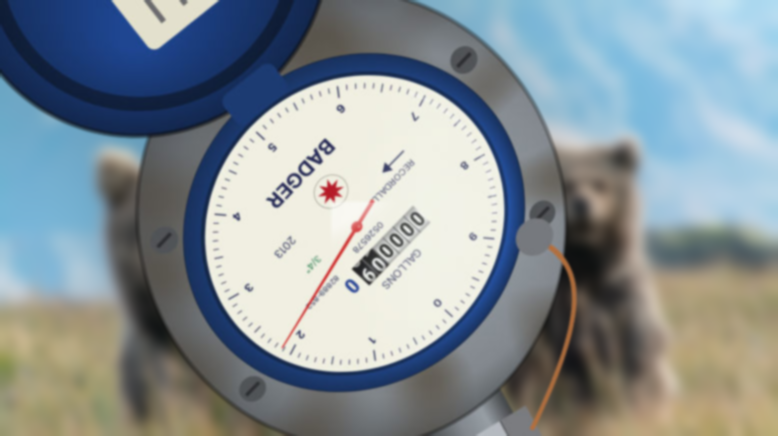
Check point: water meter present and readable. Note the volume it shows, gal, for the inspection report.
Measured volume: 92.1 gal
